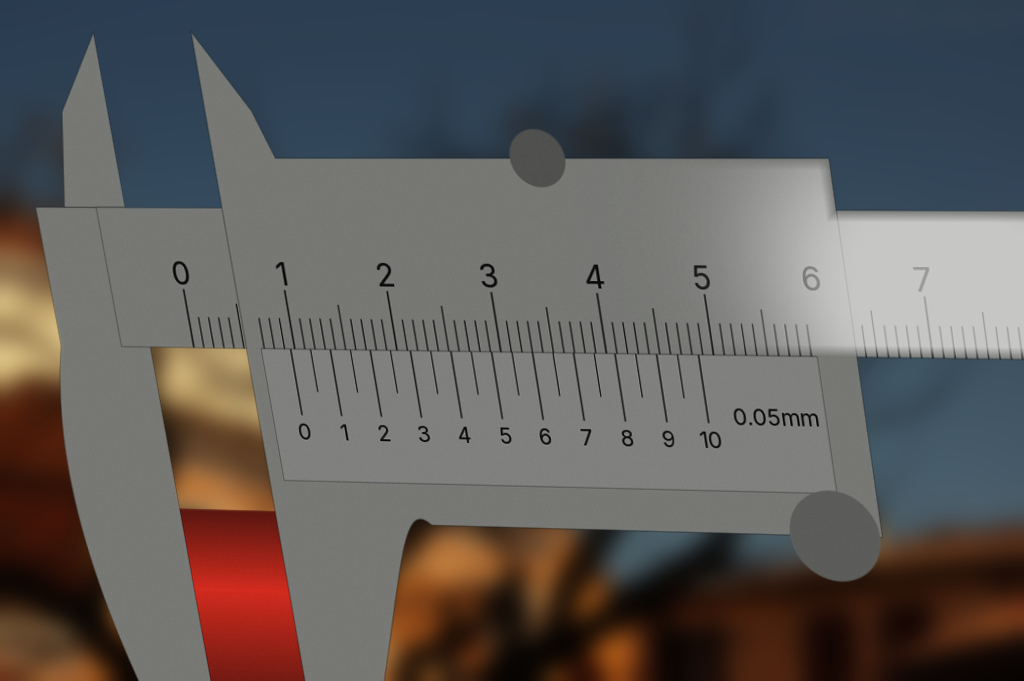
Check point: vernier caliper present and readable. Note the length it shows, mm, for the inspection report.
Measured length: 9.6 mm
